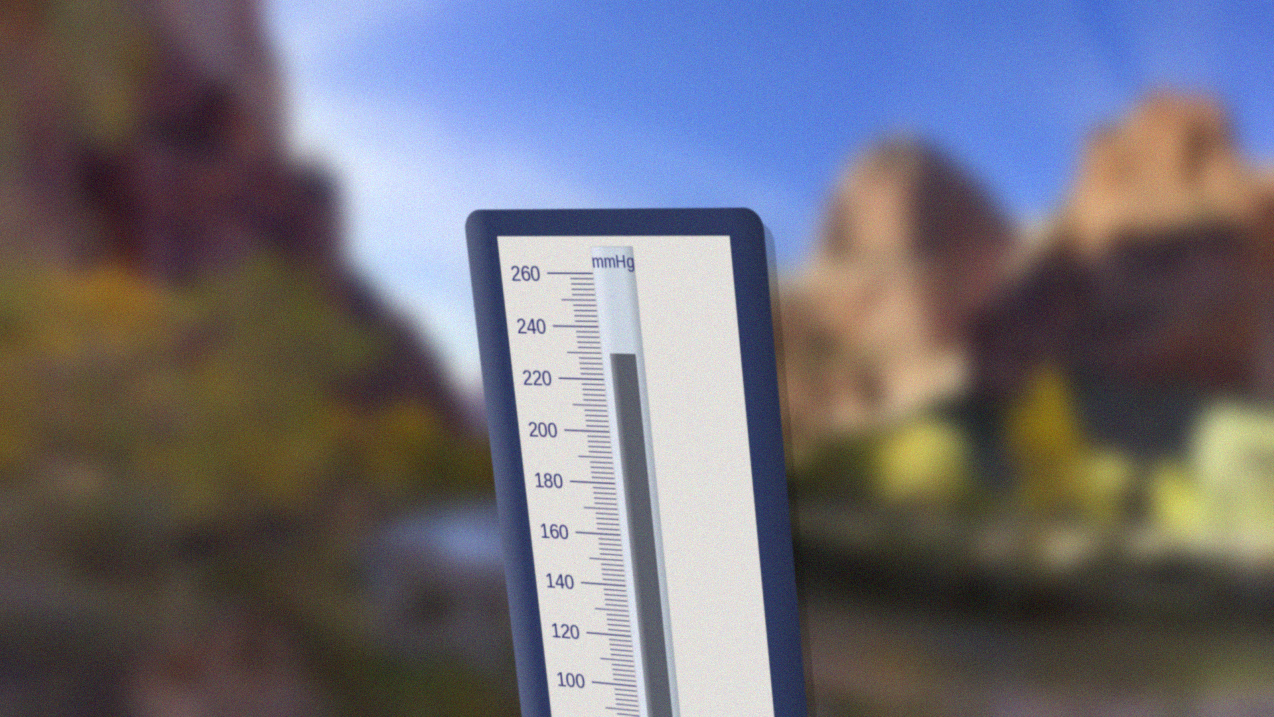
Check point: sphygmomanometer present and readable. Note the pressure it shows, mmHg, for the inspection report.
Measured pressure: 230 mmHg
